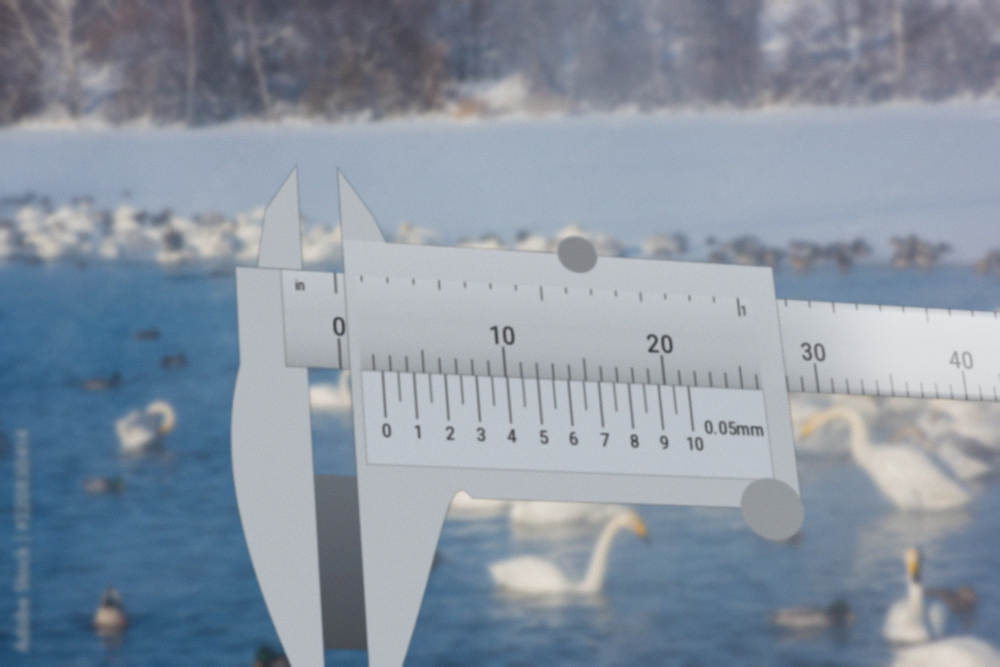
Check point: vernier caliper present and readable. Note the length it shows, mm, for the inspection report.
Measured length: 2.5 mm
